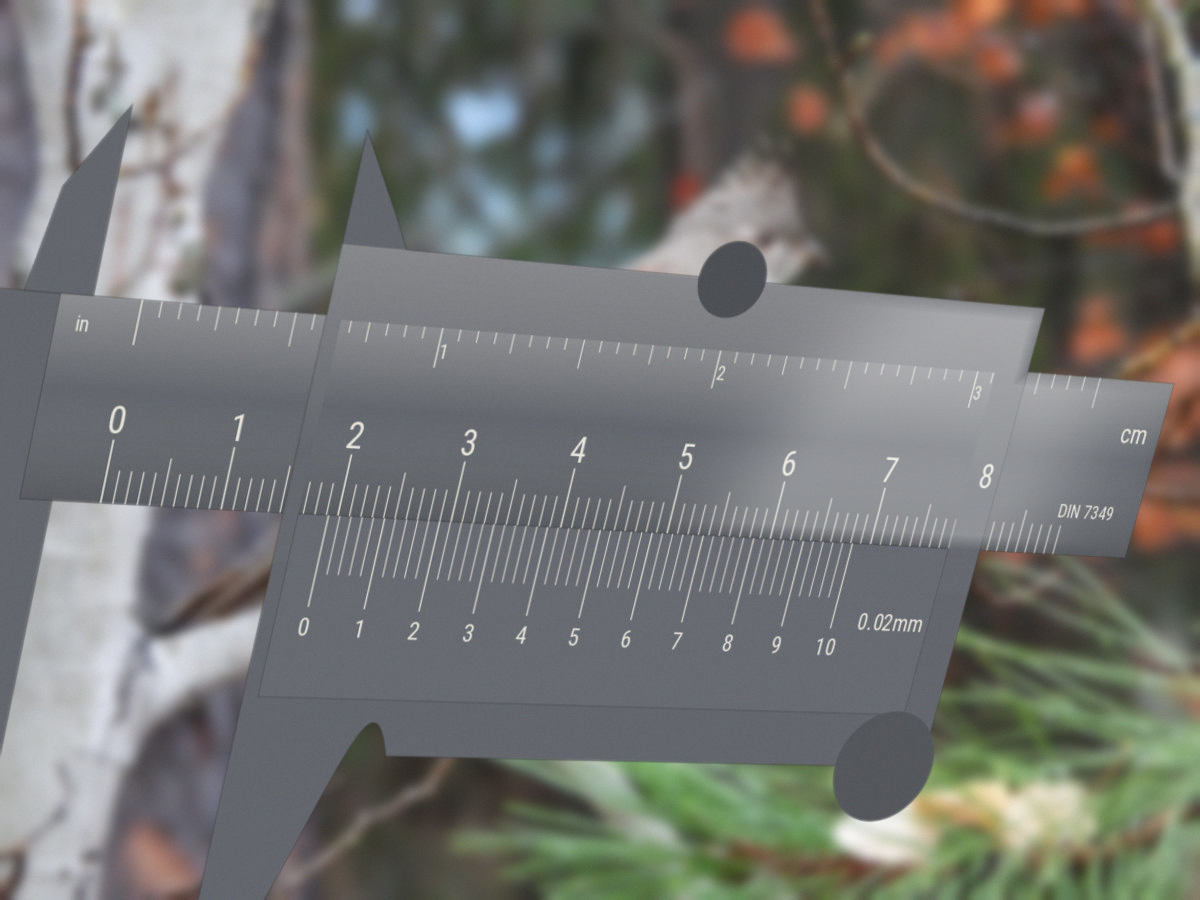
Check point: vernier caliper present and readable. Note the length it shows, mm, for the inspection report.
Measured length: 19.2 mm
